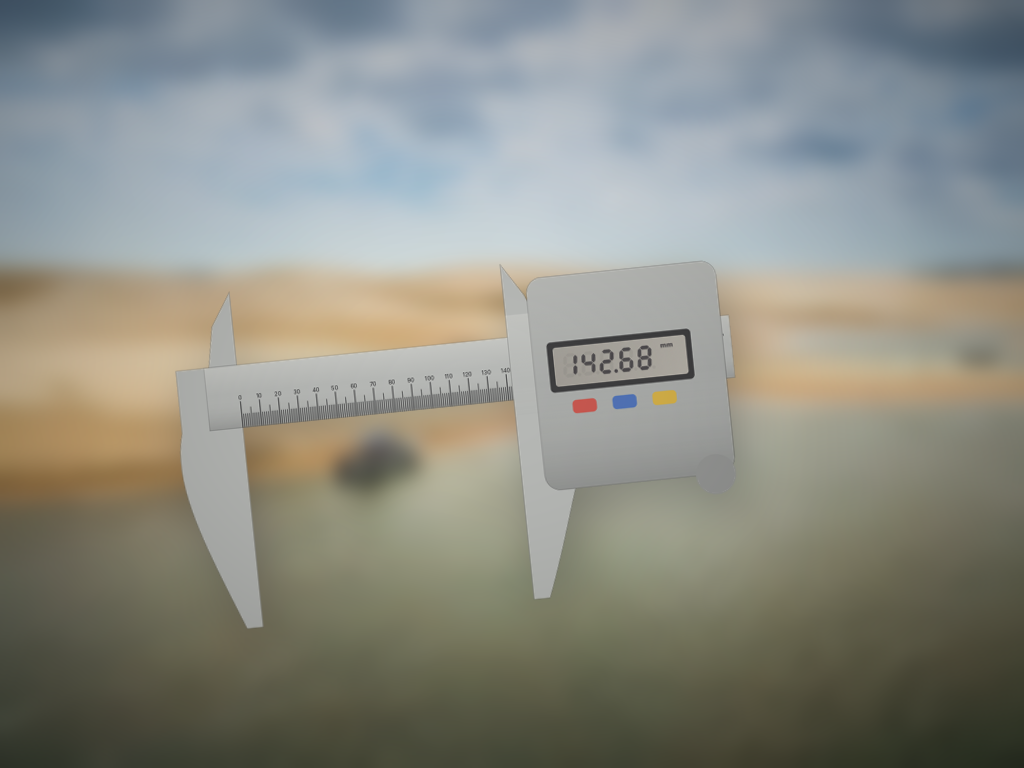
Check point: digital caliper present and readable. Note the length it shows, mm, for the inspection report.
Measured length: 142.68 mm
